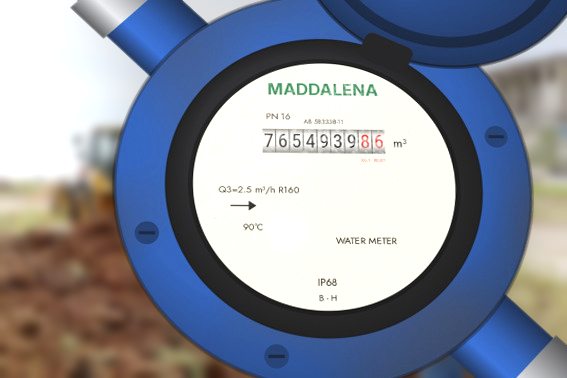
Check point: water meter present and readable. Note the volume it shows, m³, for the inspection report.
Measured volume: 7654939.86 m³
